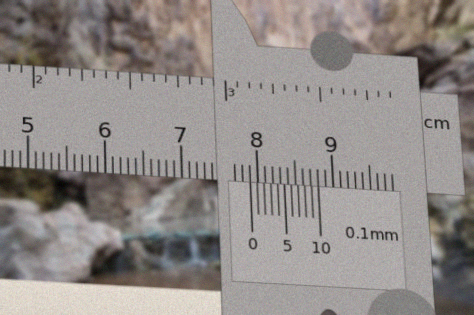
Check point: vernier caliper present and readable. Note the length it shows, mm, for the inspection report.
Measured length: 79.0 mm
